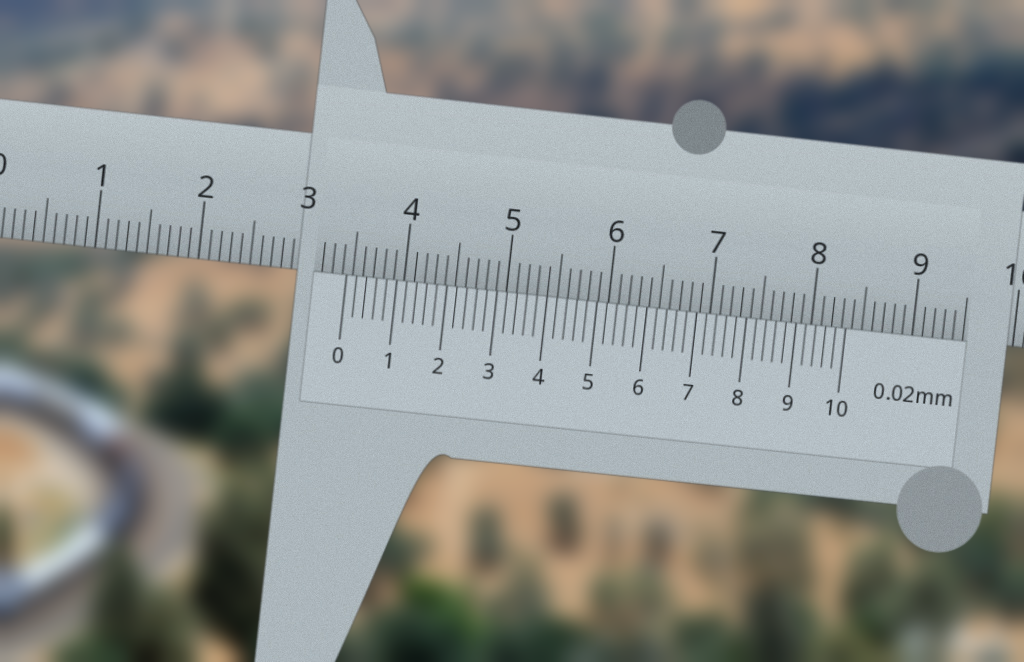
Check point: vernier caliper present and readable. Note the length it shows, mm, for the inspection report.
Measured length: 34.4 mm
